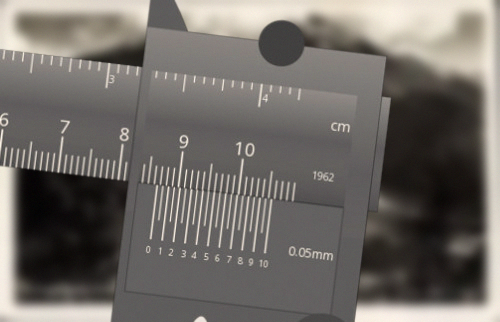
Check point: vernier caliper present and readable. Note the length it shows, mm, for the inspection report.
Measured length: 86.5 mm
